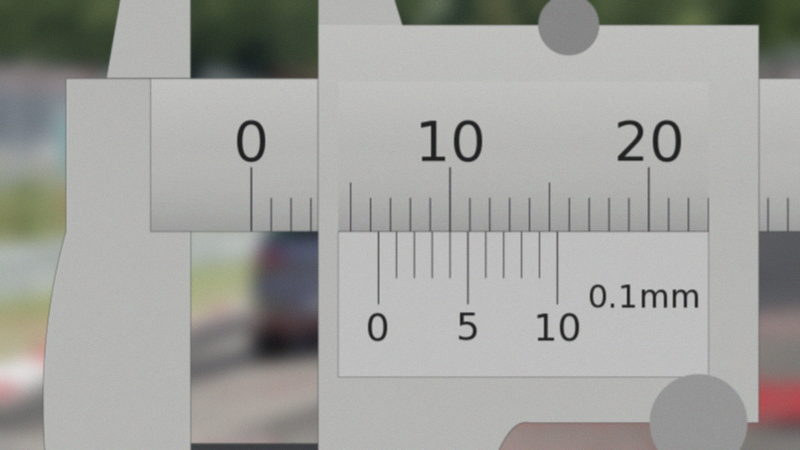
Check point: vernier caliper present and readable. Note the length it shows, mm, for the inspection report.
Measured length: 6.4 mm
